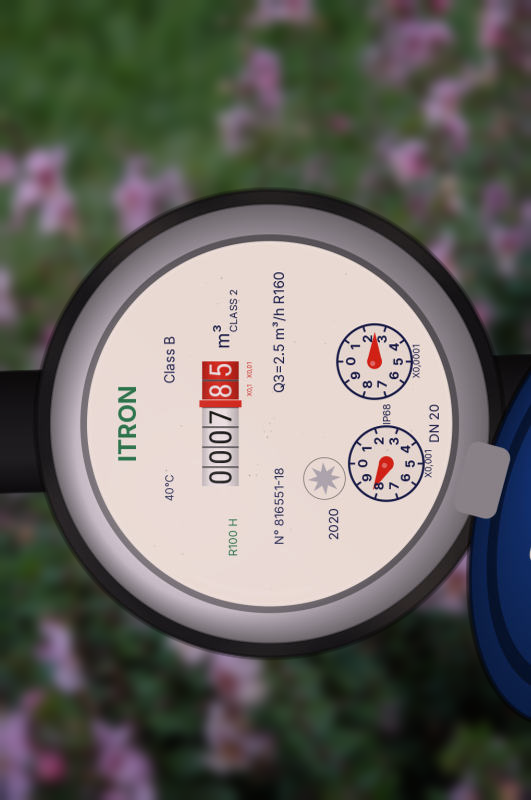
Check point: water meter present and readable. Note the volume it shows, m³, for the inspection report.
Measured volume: 7.8582 m³
